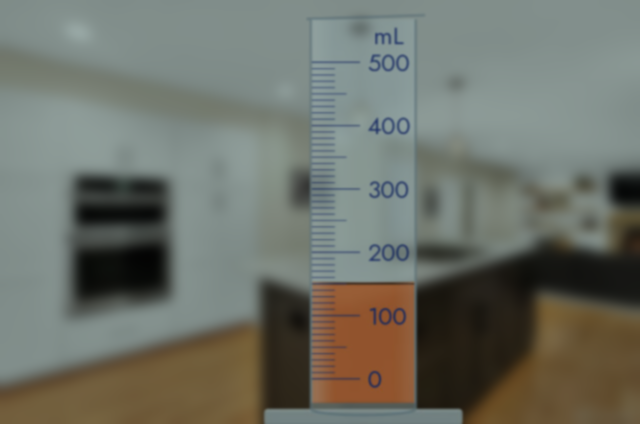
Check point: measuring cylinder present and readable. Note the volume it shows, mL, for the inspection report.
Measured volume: 150 mL
